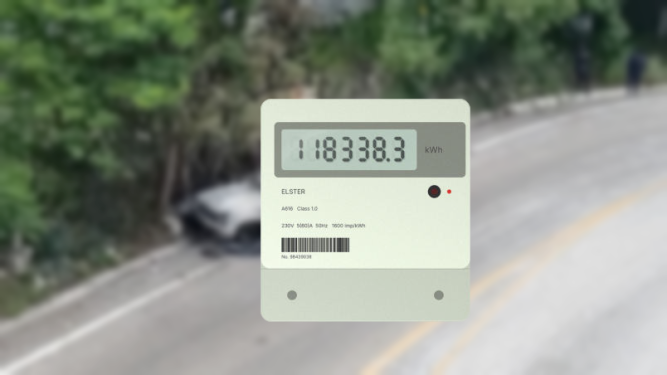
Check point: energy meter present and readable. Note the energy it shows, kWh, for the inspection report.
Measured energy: 118338.3 kWh
